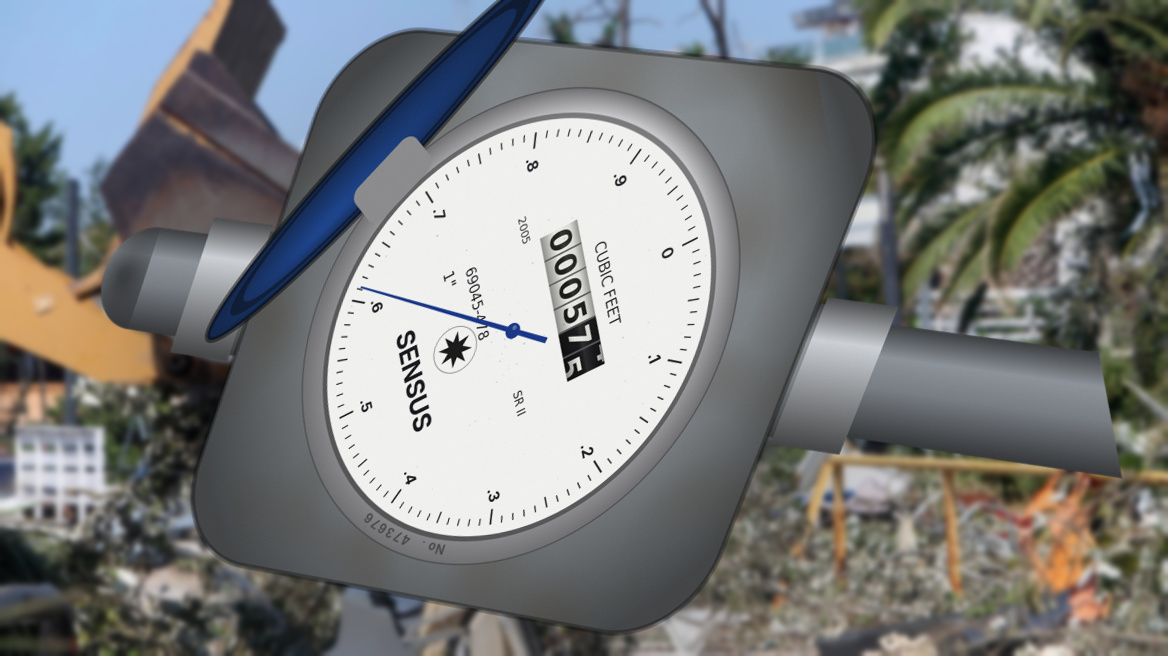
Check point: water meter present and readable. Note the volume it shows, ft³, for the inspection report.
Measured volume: 574.61 ft³
